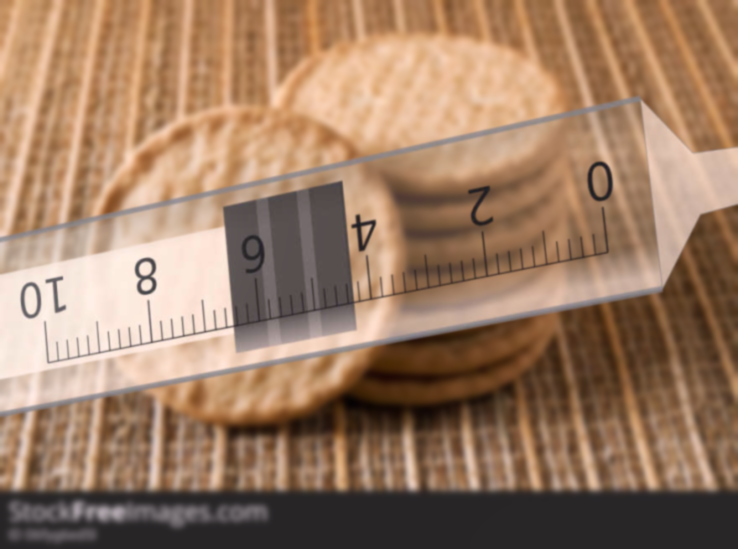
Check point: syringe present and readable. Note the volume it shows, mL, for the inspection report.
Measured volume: 4.3 mL
